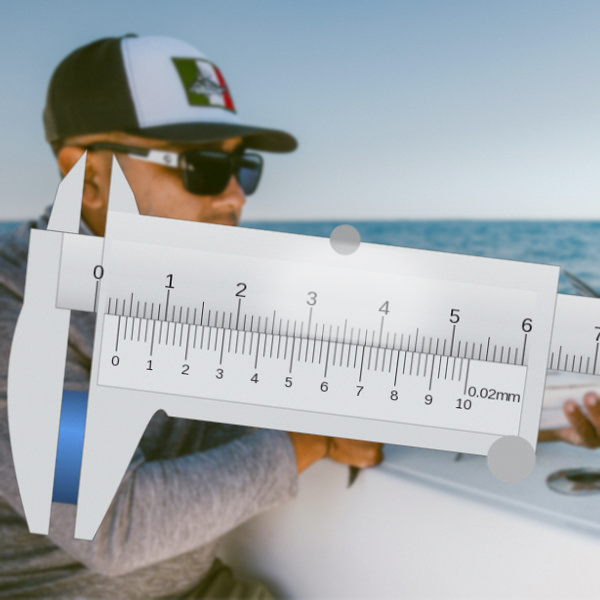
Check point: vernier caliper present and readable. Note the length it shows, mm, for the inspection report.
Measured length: 3.6 mm
